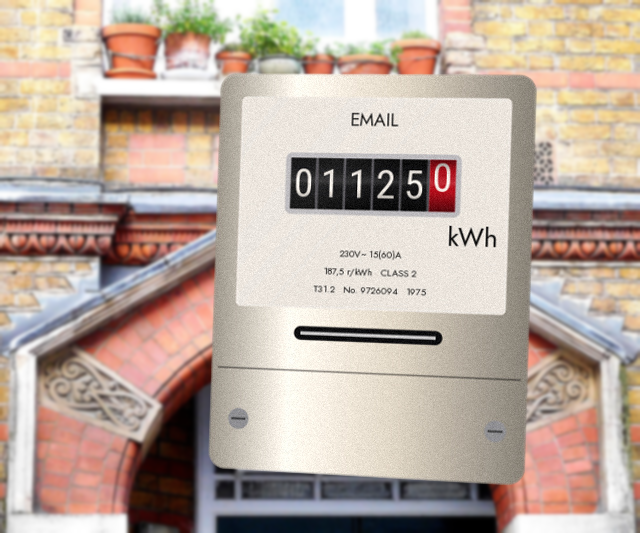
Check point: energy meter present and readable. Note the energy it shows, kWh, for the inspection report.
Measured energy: 1125.0 kWh
